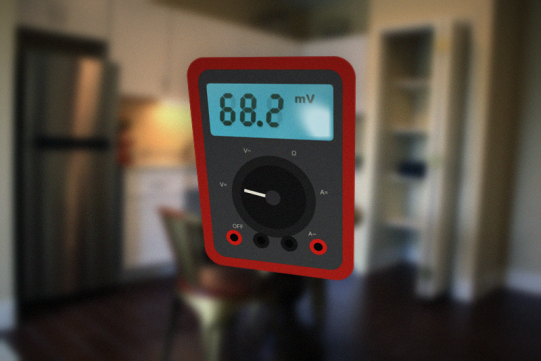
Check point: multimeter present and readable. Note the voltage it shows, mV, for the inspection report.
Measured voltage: 68.2 mV
